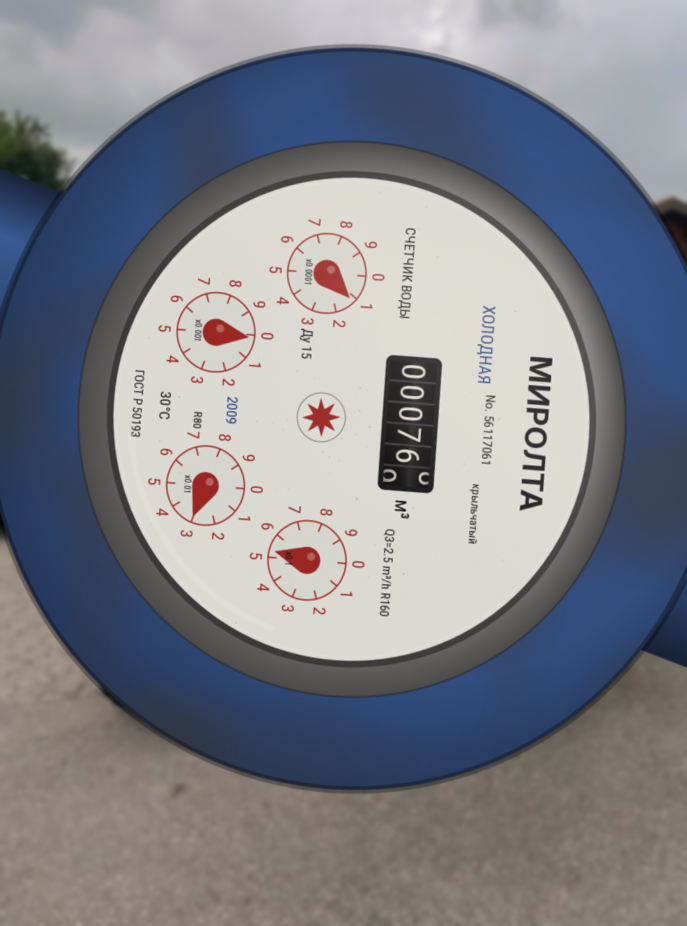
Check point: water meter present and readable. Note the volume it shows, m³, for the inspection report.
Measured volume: 768.5301 m³
